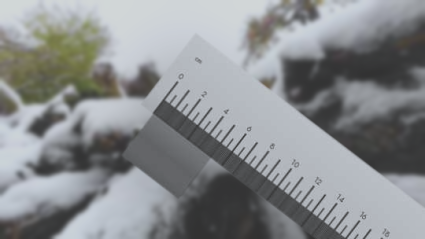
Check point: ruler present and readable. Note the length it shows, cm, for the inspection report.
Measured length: 5 cm
